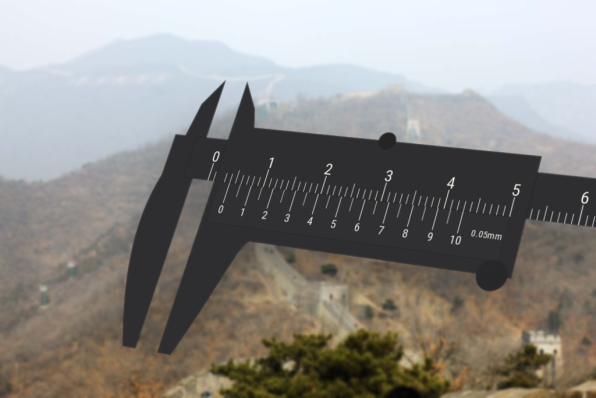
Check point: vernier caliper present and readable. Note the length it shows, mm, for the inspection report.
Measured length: 4.0 mm
